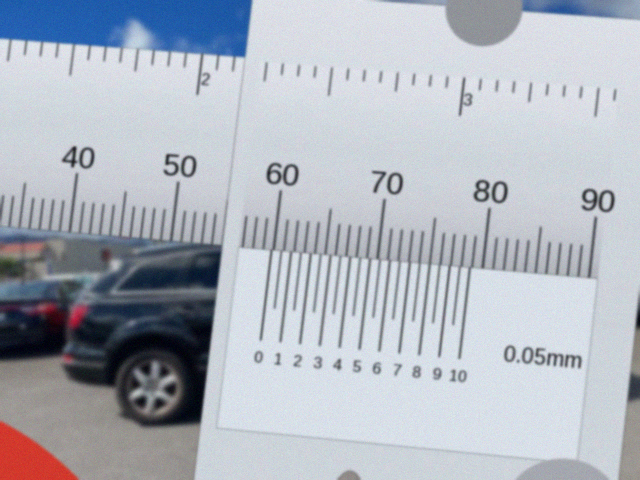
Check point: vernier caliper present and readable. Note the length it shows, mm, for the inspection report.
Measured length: 59.8 mm
